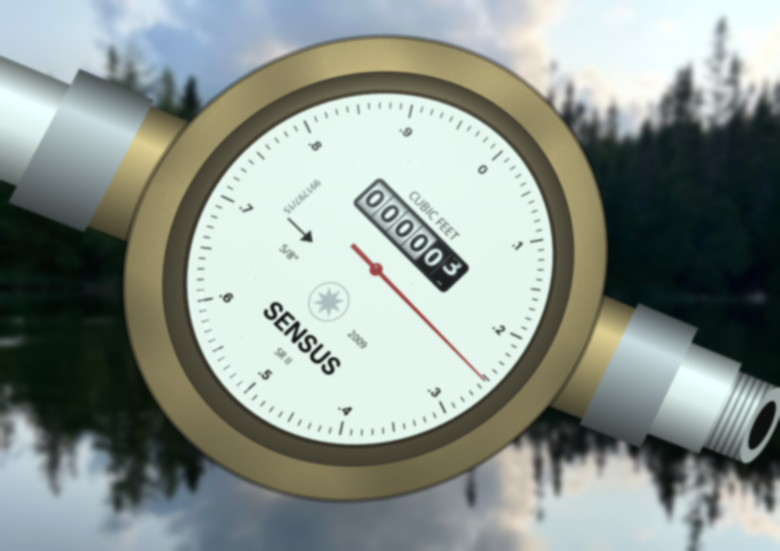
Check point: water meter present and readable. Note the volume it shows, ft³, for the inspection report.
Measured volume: 3.25 ft³
